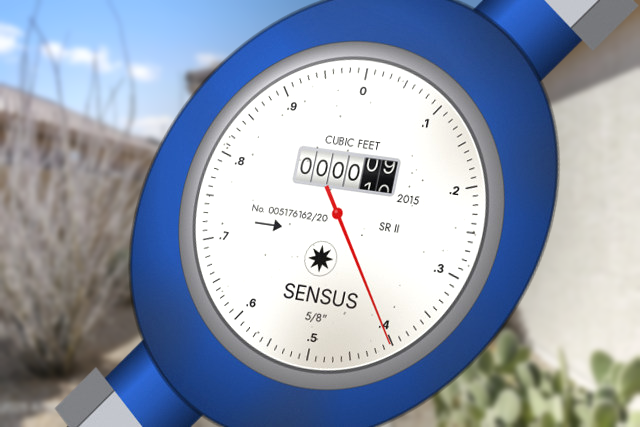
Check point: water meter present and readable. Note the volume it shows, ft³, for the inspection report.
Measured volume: 9.40 ft³
